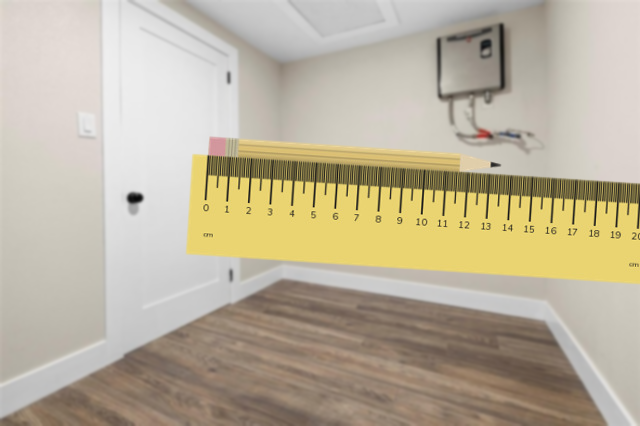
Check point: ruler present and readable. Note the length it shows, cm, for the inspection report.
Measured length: 13.5 cm
